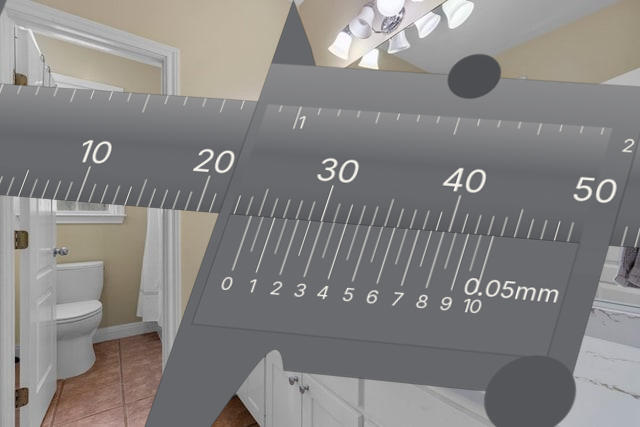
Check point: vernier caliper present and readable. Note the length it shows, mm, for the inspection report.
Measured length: 24.4 mm
